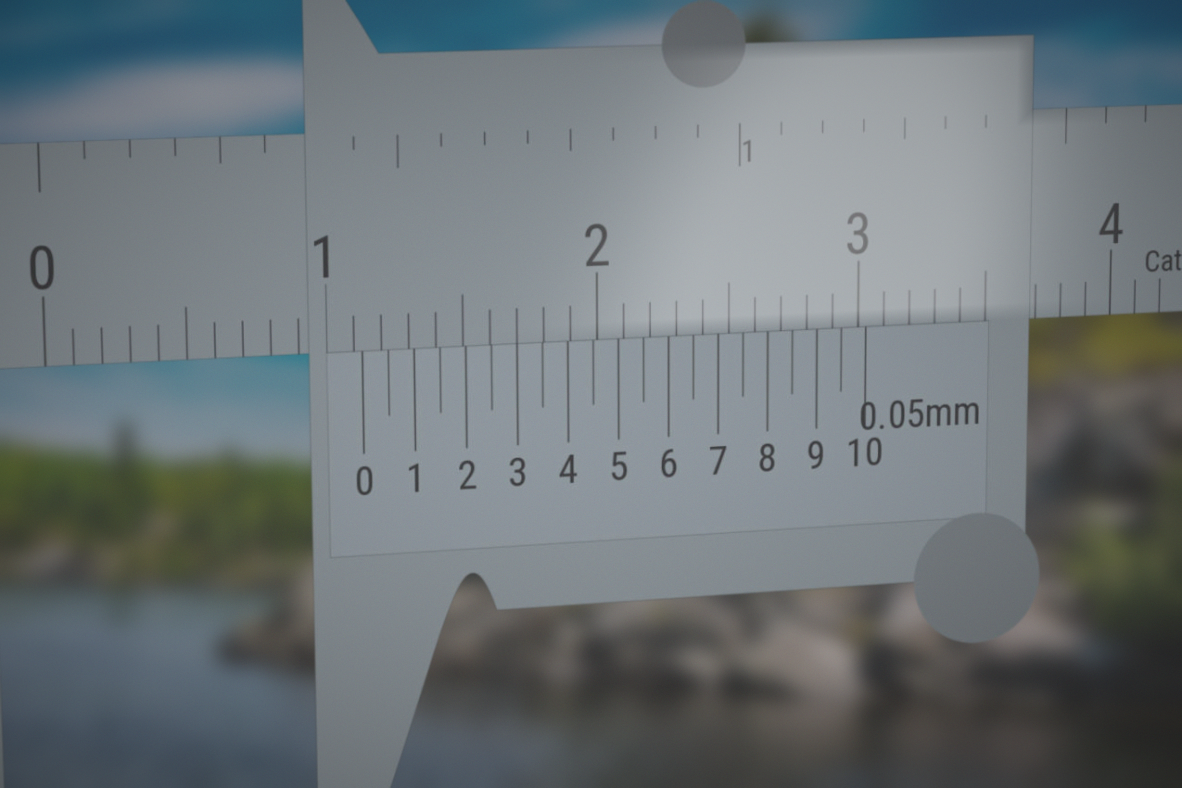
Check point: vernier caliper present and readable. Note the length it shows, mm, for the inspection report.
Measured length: 11.30 mm
